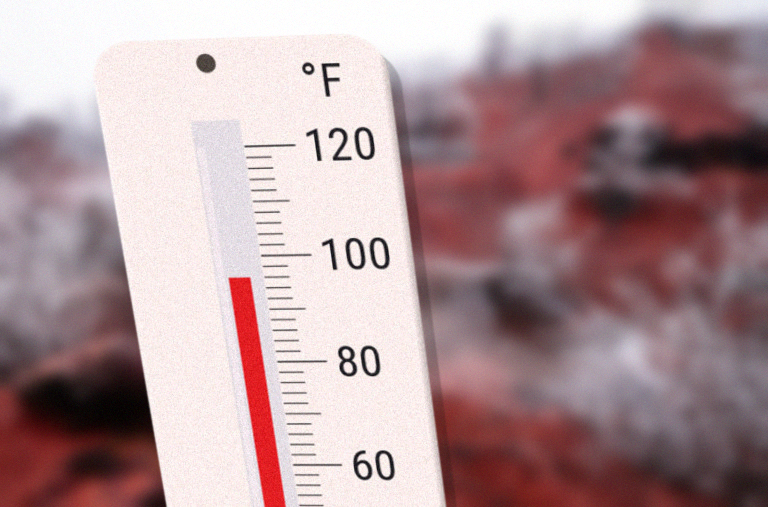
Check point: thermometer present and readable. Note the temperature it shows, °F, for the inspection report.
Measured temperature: 96 °F
